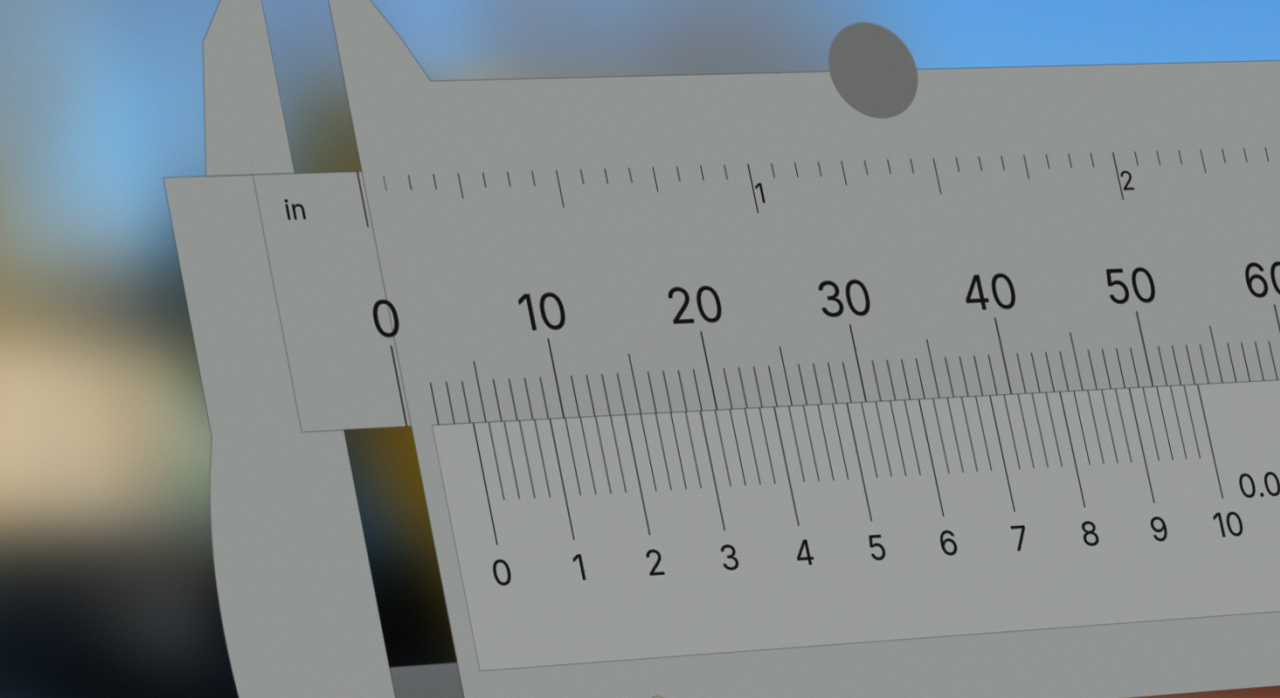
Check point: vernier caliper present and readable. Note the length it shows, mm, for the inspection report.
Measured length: 4.2 mm
